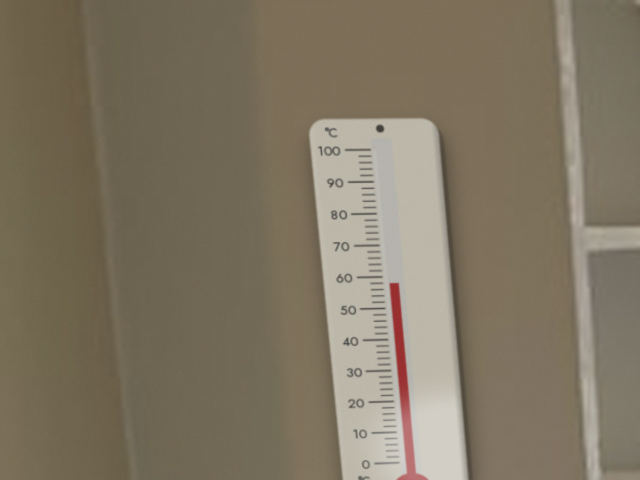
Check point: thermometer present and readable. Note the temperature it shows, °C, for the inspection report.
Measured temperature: 58 °C
